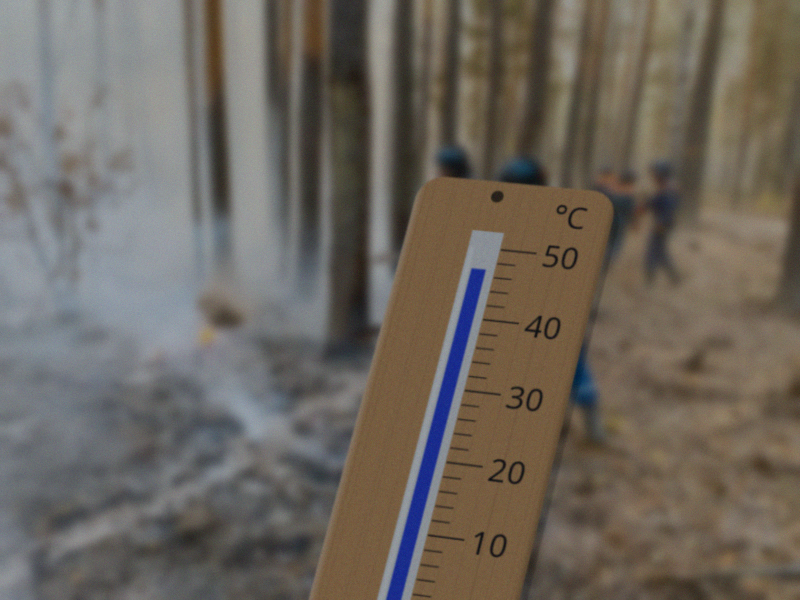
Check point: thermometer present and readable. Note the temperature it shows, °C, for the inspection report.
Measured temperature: 47 °C
